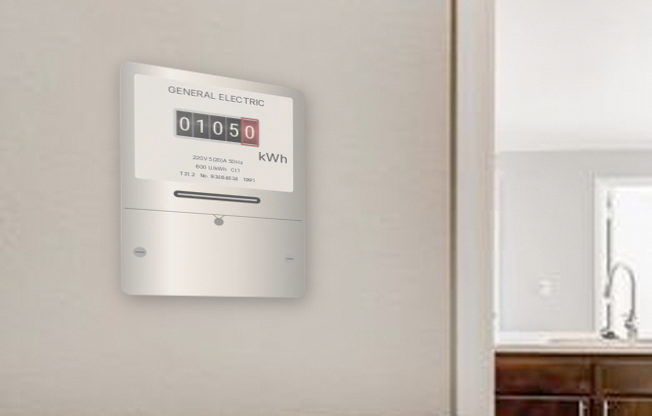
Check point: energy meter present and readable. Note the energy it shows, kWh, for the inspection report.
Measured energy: 105.0 kWh
